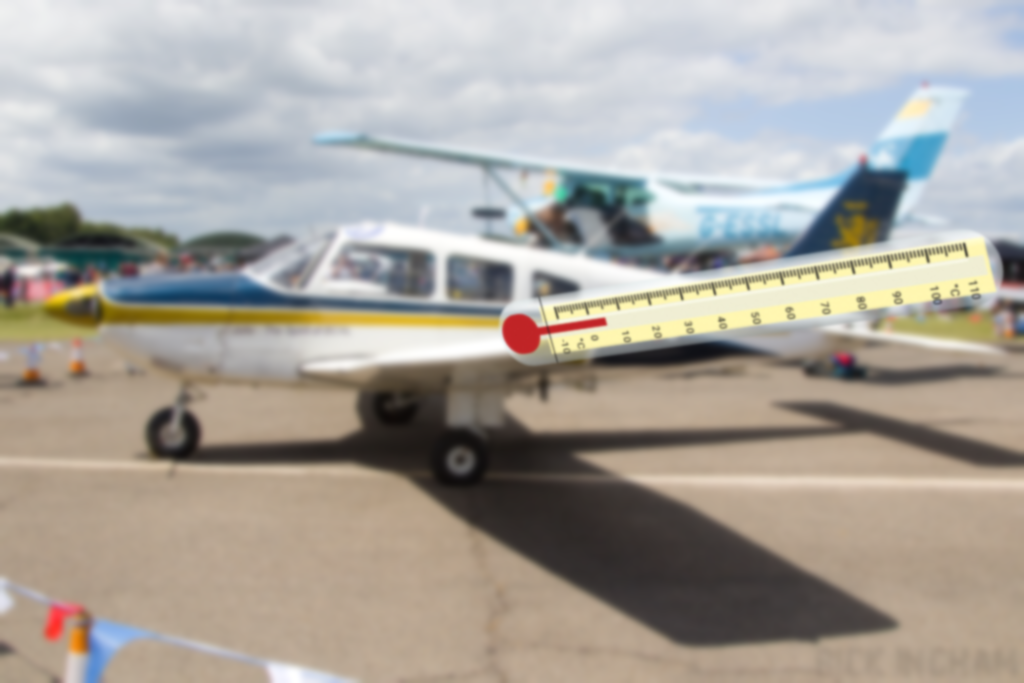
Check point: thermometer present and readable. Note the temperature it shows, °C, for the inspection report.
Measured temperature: 5 °C
